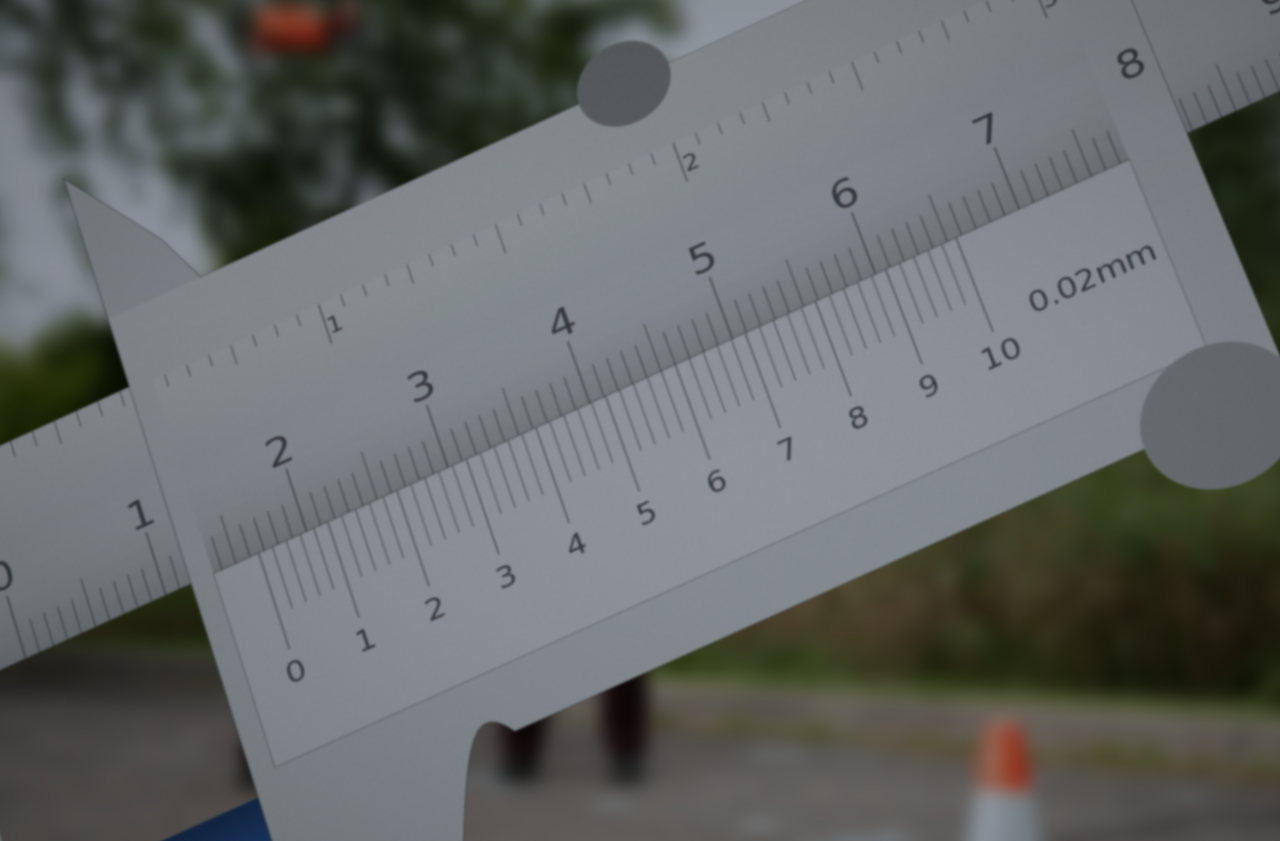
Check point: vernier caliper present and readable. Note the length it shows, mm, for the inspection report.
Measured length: 16.6 mm
